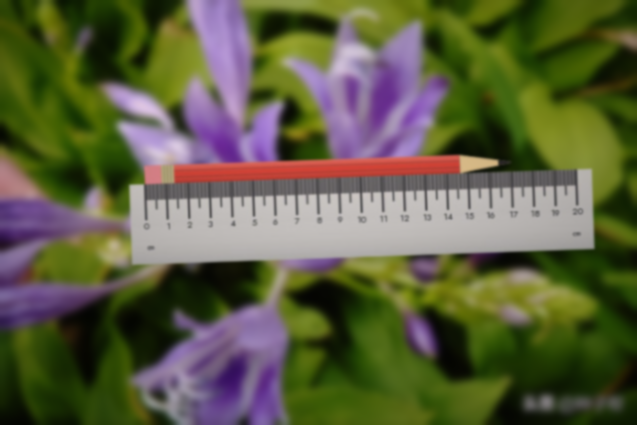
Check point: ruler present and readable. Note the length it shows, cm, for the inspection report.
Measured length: 17 cm
